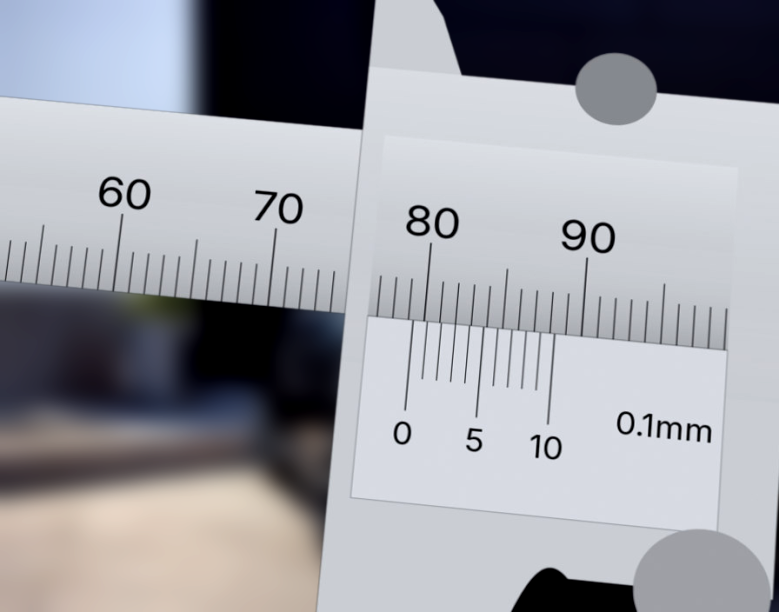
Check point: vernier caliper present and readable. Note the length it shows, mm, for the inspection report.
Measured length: 79.3 mm
